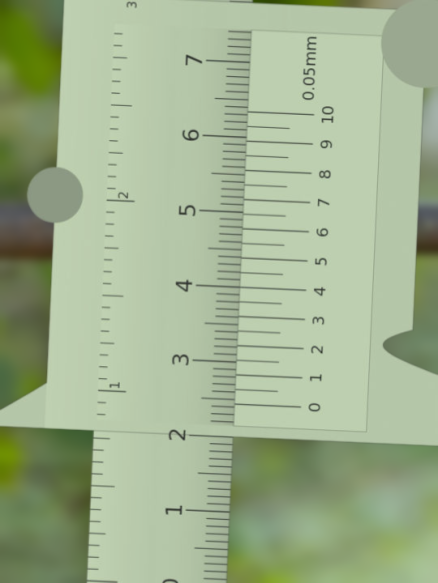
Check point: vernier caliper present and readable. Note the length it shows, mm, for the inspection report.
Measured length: 24.4 mm
